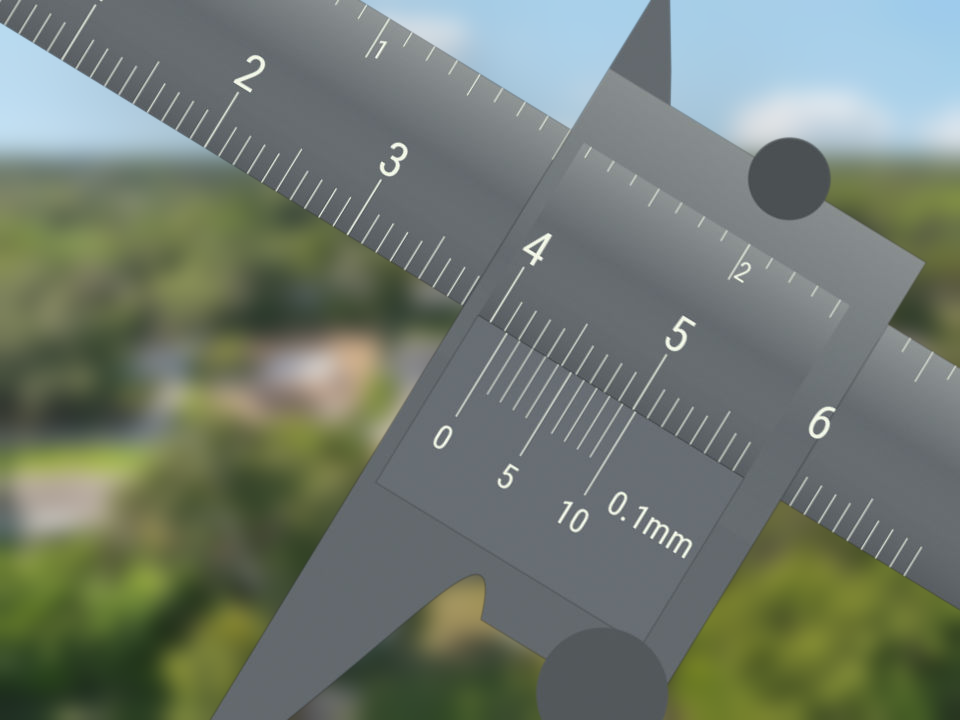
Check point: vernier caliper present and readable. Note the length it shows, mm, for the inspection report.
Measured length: 41.2 mm
